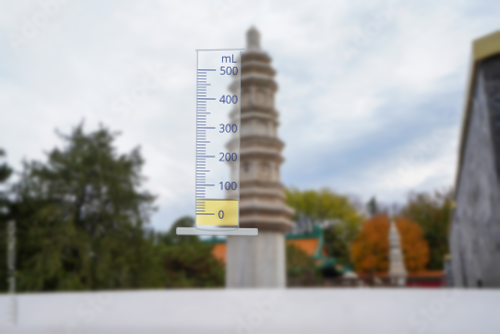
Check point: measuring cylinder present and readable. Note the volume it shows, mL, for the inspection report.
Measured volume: 50 mL
